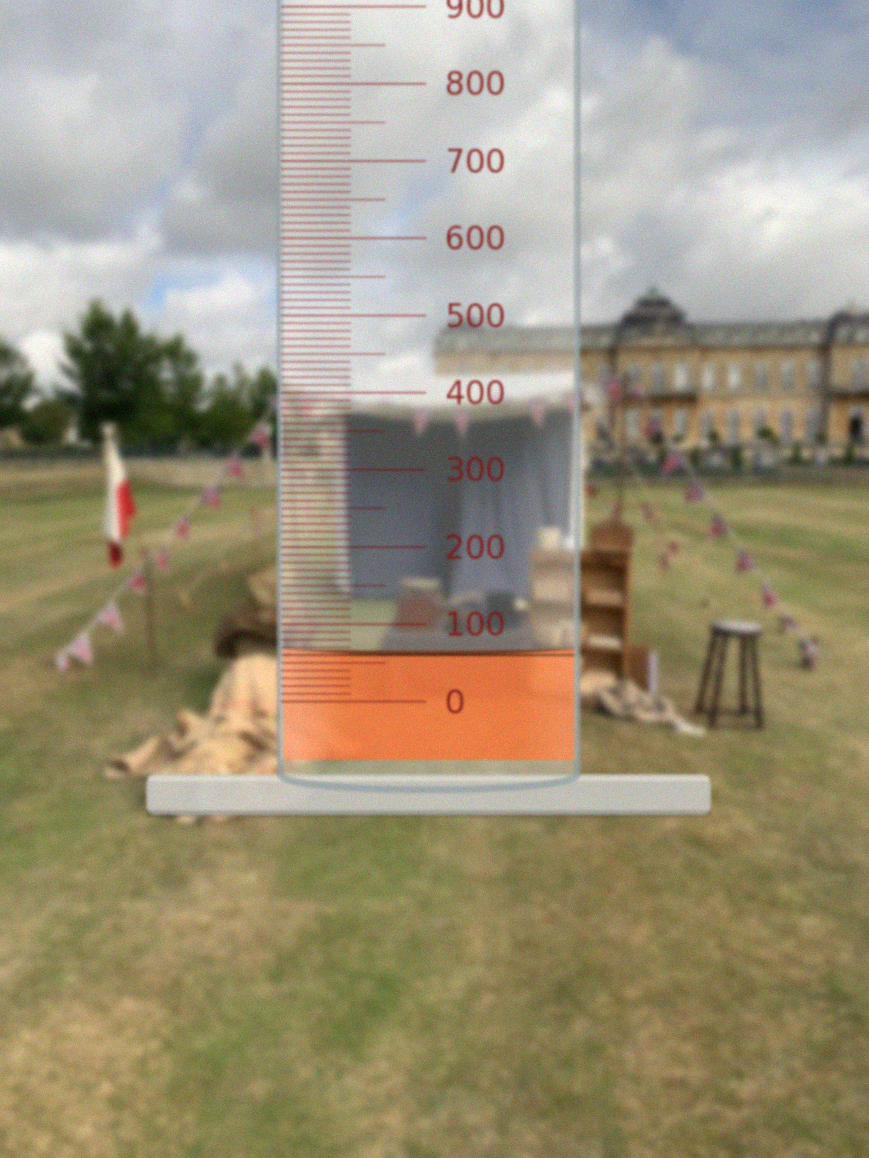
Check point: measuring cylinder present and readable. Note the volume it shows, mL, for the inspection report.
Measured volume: 60 mL
